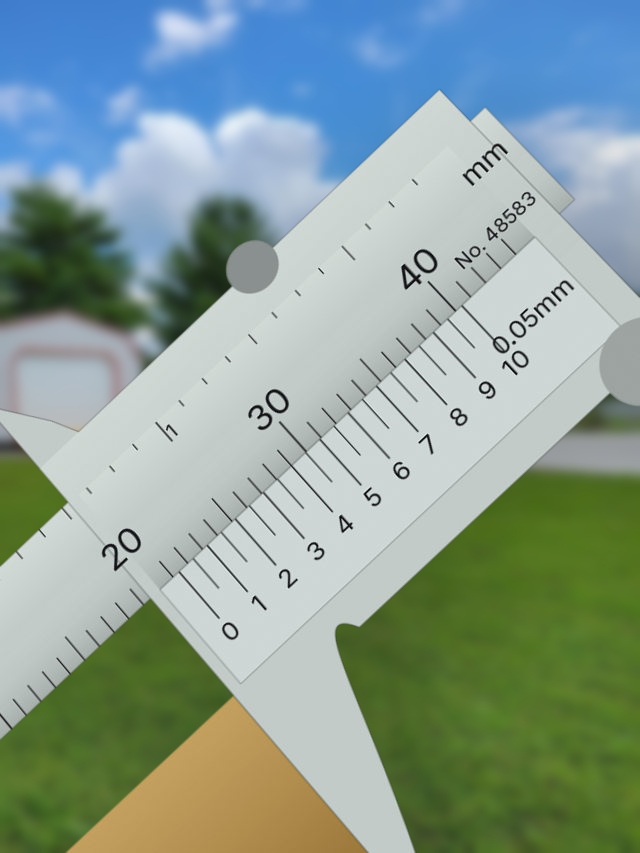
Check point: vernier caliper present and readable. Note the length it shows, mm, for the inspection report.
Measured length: 21.4 mm
